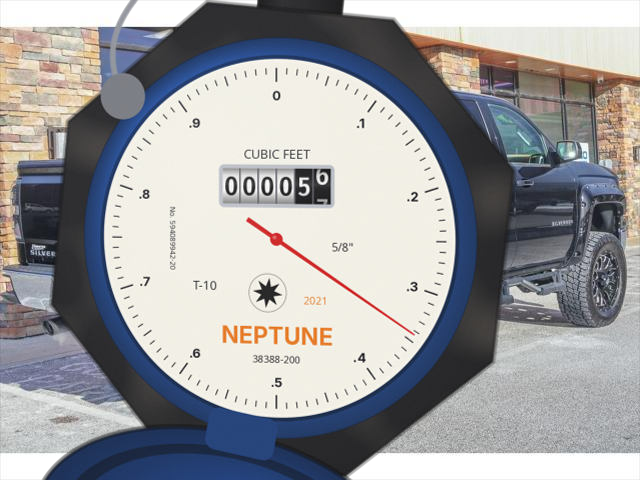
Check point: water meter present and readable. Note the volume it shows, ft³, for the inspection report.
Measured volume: 56.34 ft³
